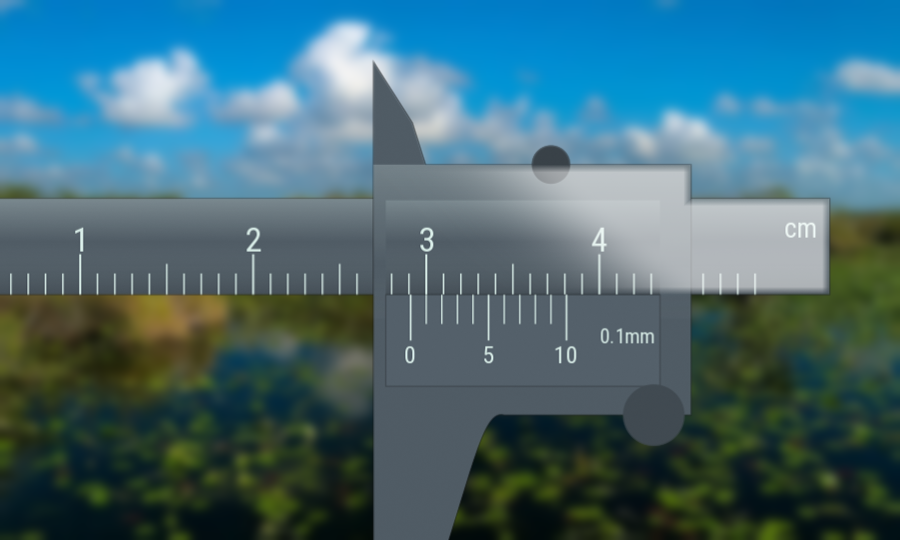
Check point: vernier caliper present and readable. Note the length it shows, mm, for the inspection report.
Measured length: 29.1 mm
